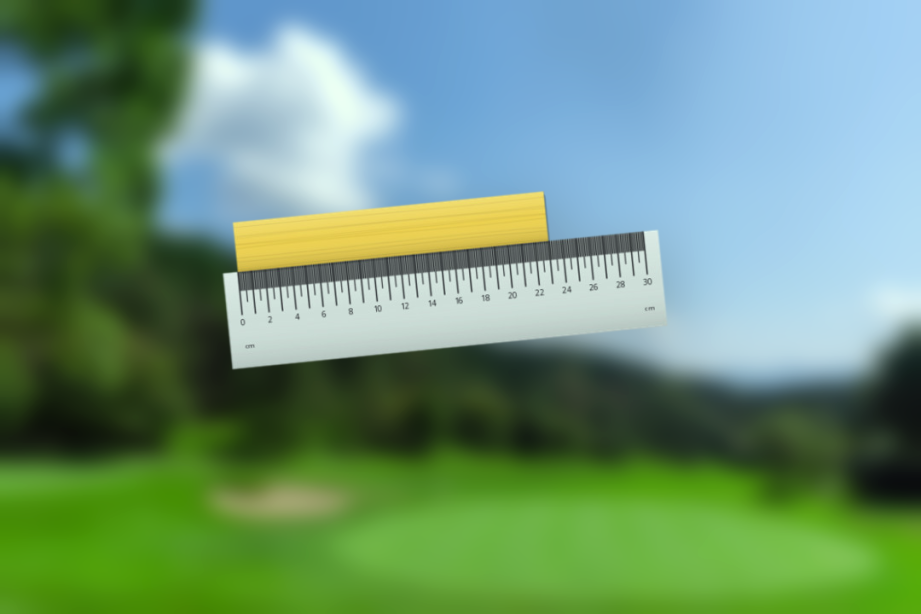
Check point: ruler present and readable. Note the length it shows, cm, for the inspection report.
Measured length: 23 cm
